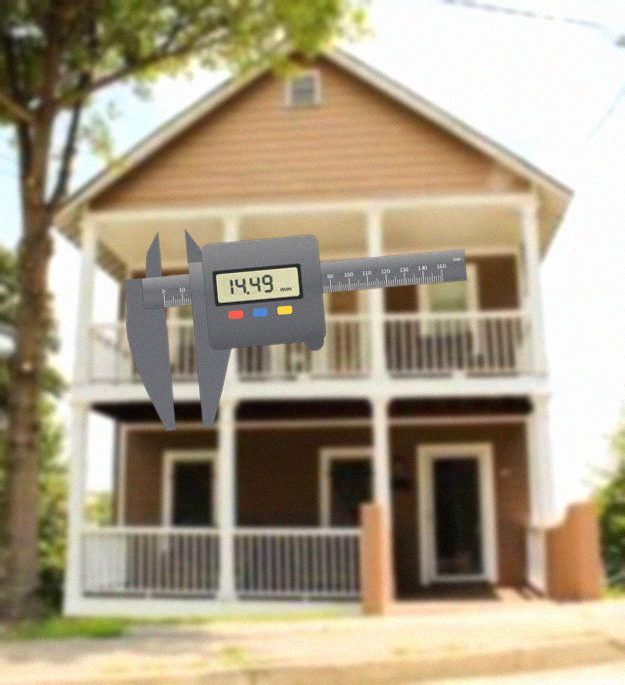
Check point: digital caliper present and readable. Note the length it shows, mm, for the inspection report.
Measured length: 14.49 mm
